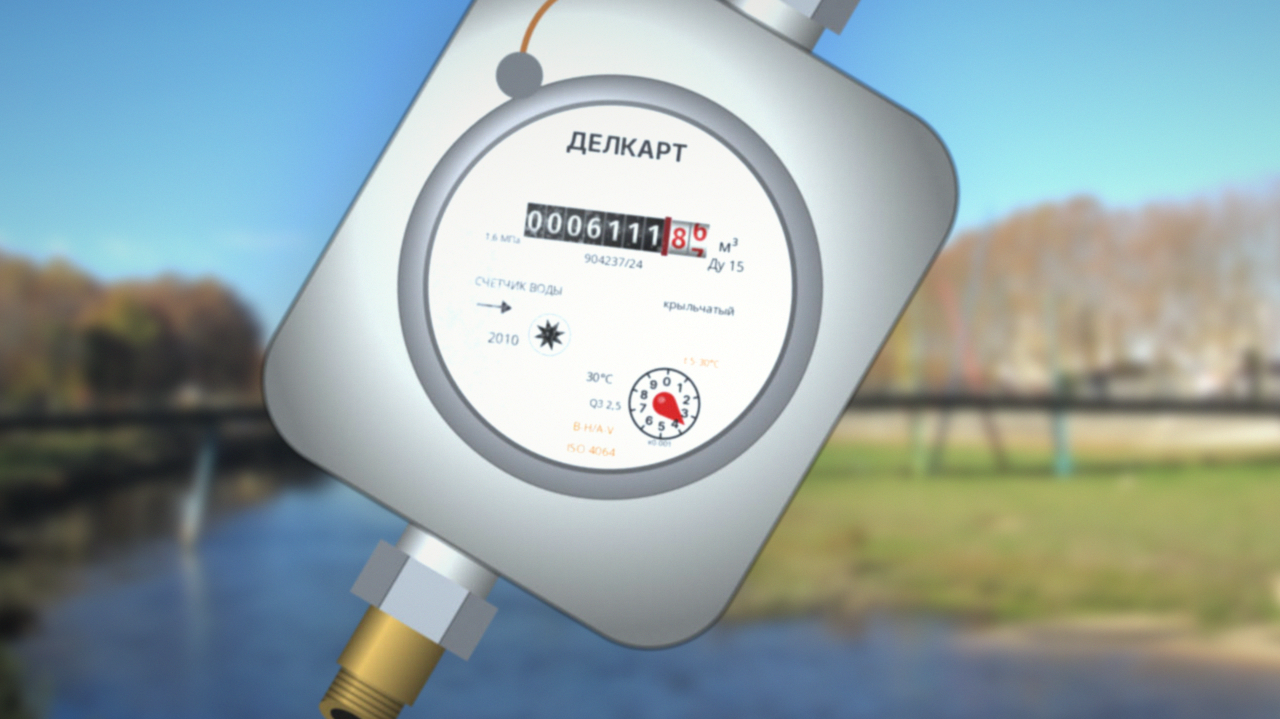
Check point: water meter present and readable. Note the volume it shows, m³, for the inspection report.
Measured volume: 6111.863 m³
